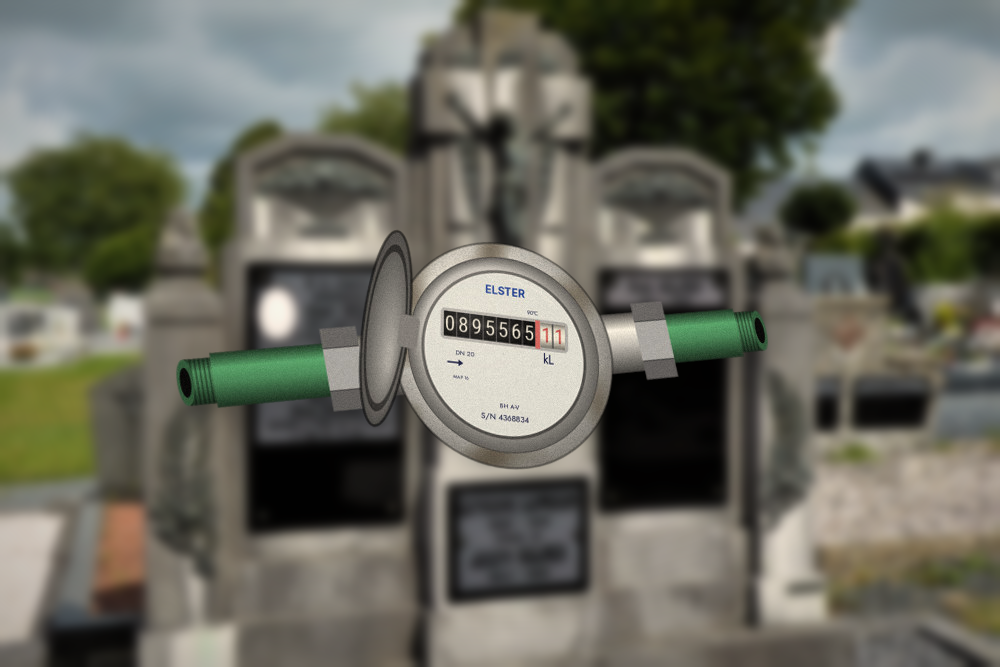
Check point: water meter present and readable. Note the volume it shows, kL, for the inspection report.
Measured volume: 895565.11 kL
